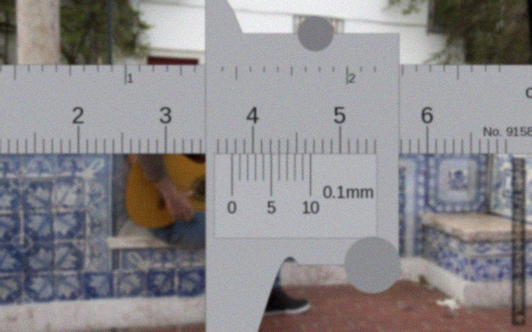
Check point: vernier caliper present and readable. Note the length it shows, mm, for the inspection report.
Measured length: 37.6 mm
